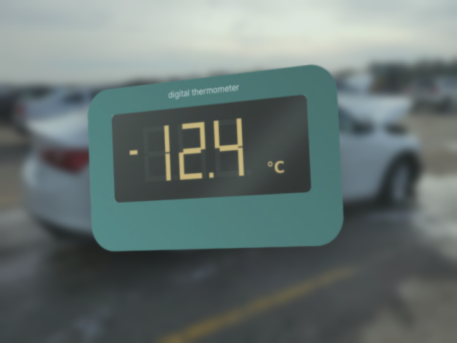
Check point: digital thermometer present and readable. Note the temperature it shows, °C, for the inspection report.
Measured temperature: -12.4 °C
